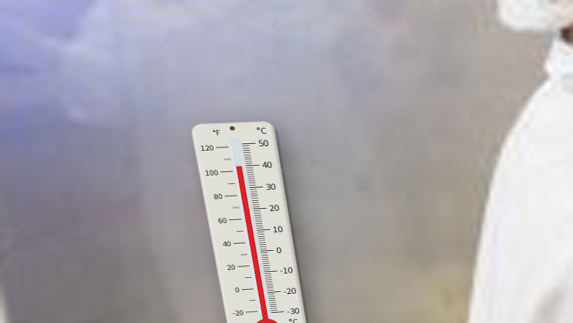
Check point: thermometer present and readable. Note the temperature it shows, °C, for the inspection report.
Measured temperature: 40 °C
